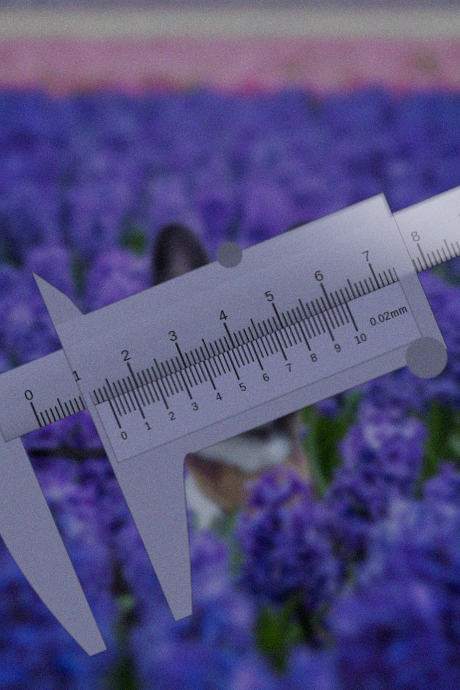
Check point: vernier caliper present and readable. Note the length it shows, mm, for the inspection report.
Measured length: 14.0 mm
